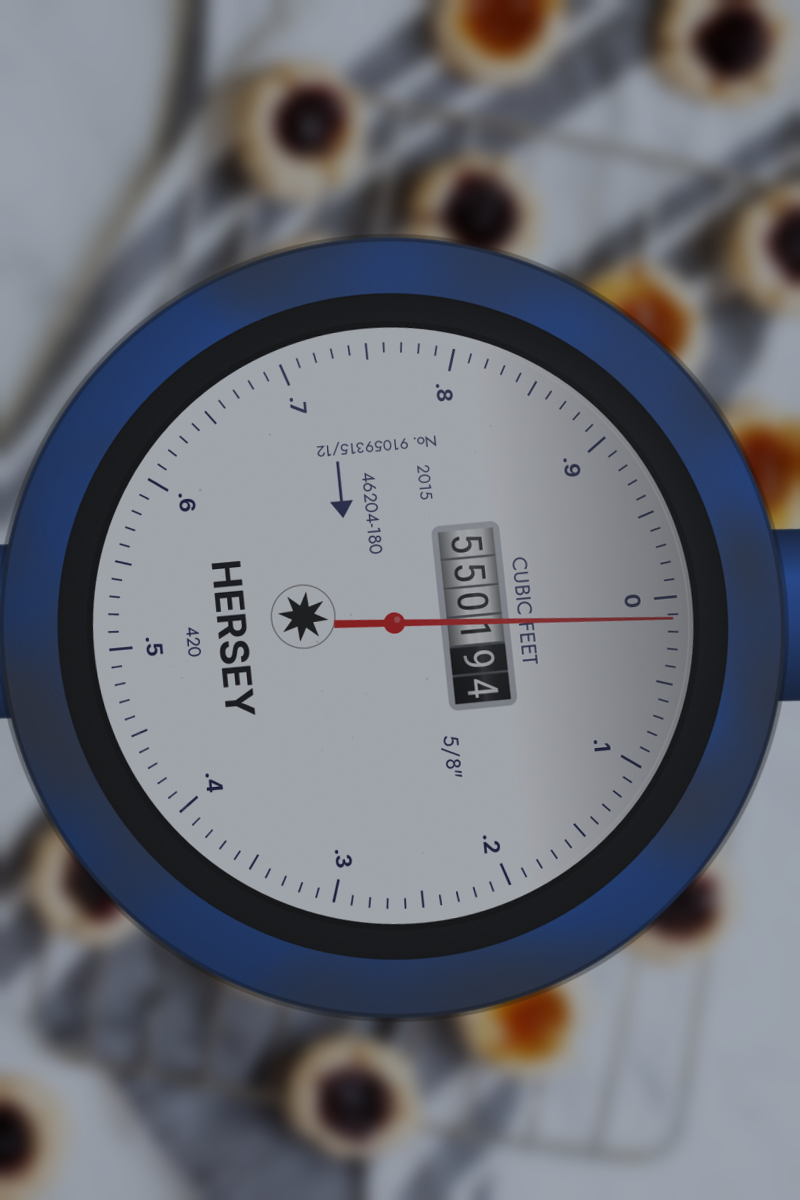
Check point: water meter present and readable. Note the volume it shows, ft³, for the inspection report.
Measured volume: 550194.01 ft³
